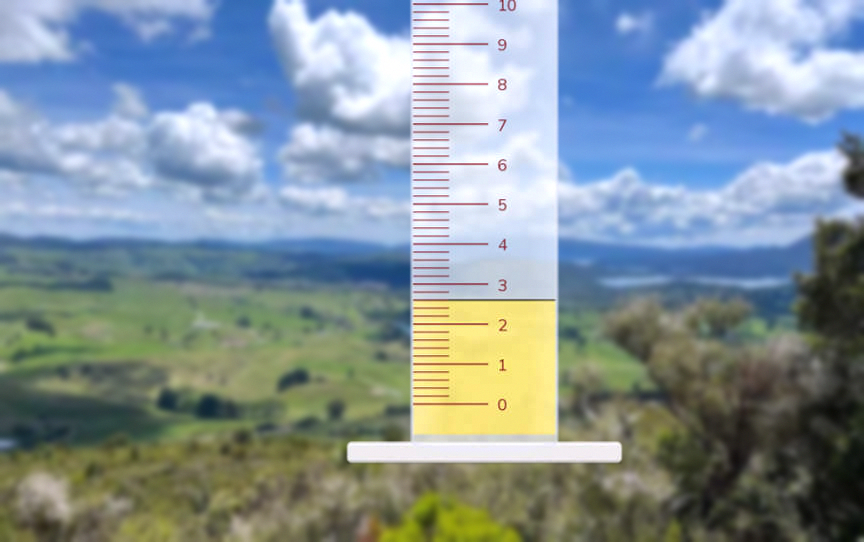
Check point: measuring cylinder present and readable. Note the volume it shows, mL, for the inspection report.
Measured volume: 2.6 mL
